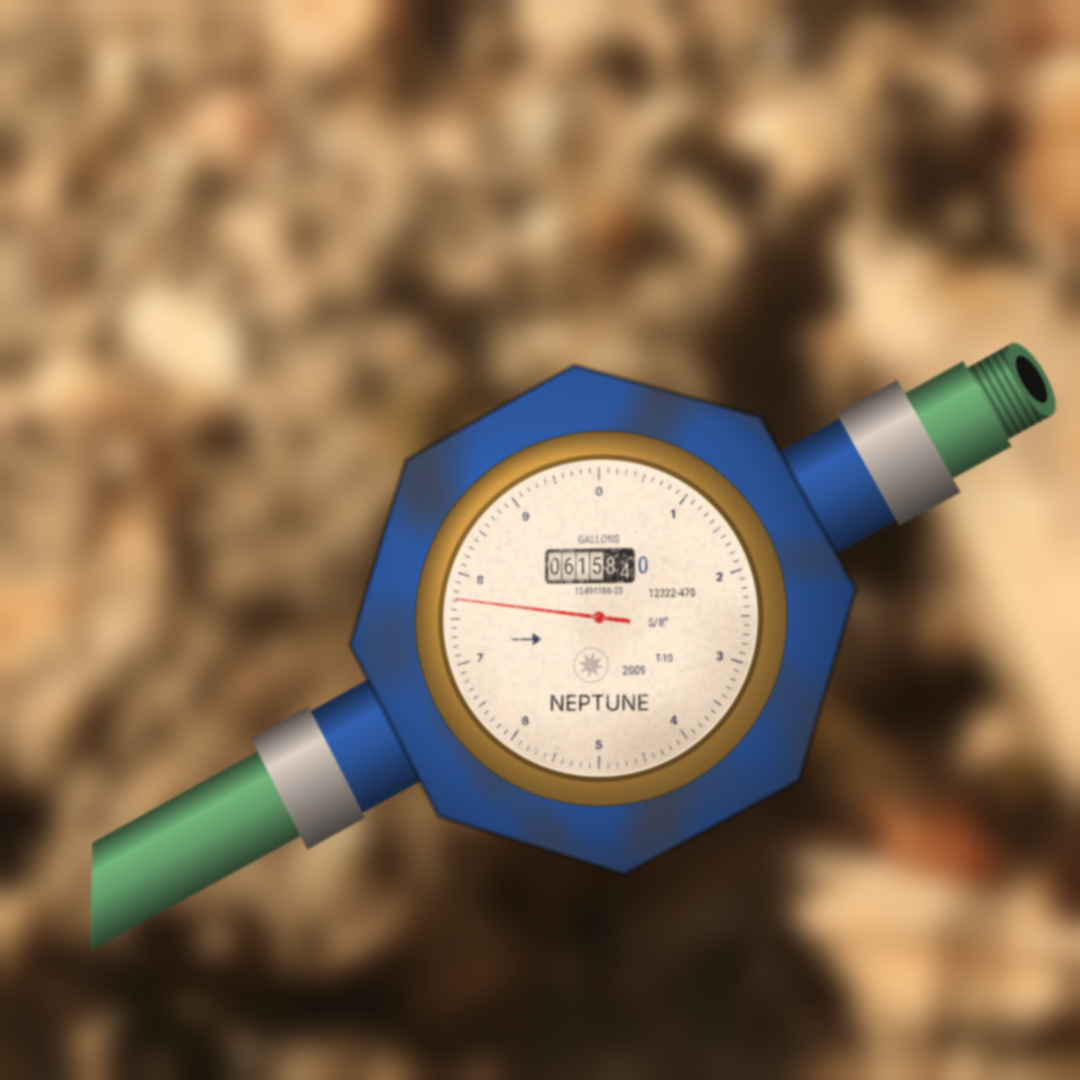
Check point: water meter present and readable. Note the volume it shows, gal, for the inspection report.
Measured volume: 615837.7 gal
